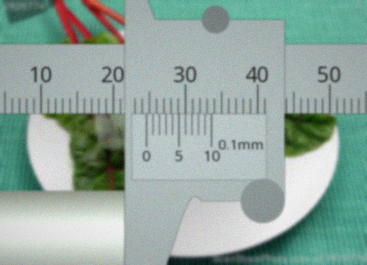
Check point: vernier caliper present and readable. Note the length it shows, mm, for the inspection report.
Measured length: 24.6 mm
